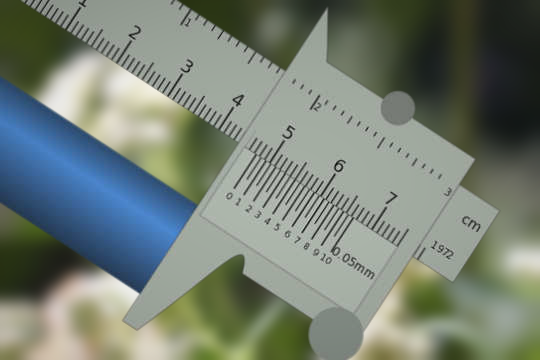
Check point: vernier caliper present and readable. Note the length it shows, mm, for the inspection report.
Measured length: 47.4 mm
